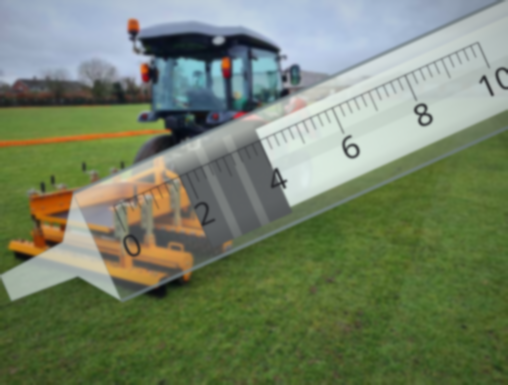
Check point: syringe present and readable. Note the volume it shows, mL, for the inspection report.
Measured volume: 1.8 mL
